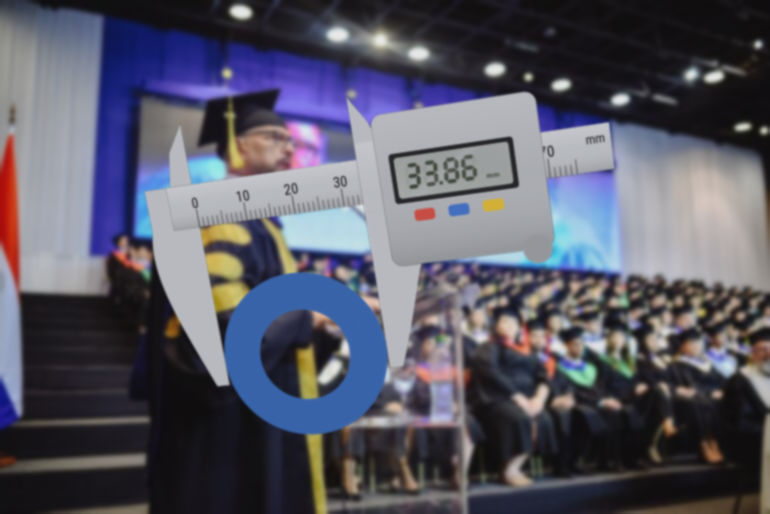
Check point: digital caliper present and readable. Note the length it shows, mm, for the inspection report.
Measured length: 33.86 mm
